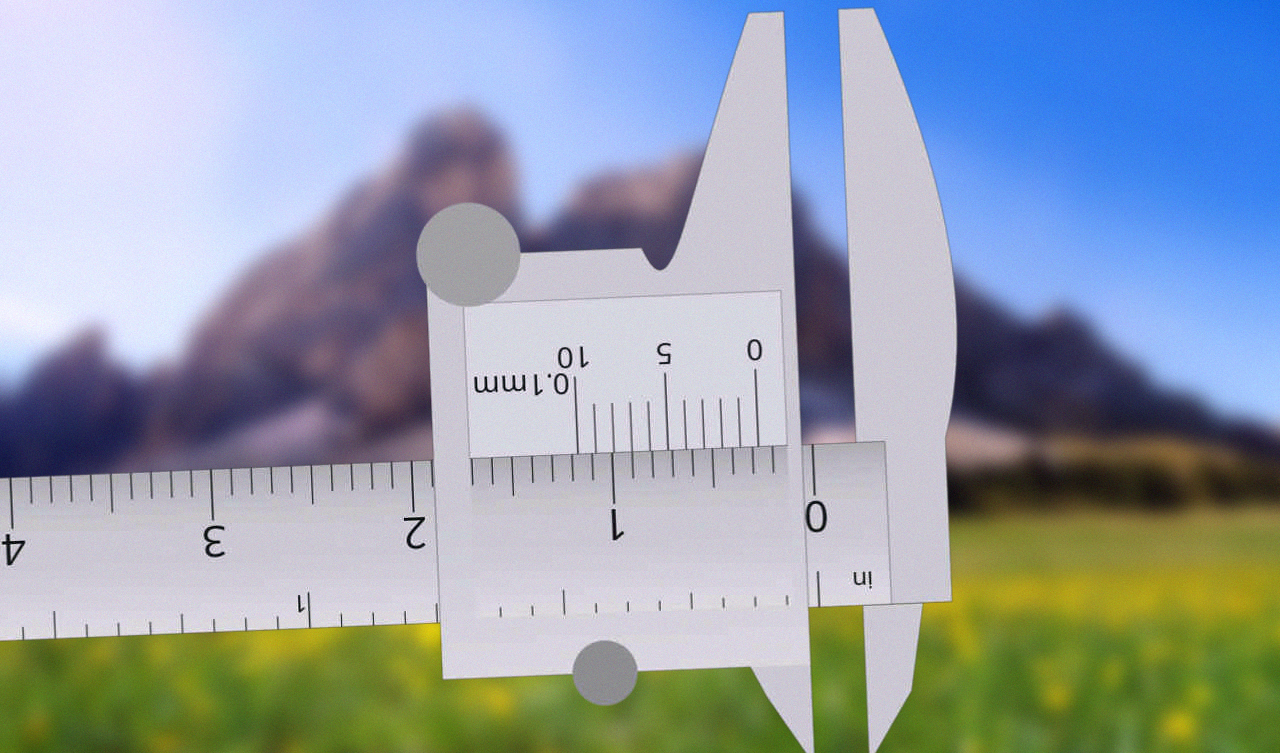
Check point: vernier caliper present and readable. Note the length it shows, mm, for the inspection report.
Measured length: 2.7 mm
